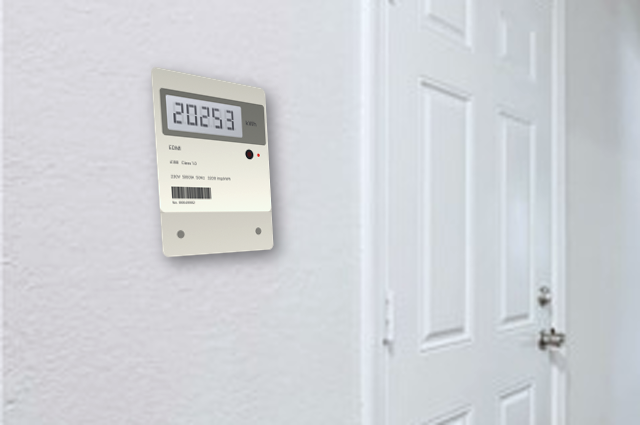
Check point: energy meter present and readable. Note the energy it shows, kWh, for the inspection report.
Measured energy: 20253 kWh
